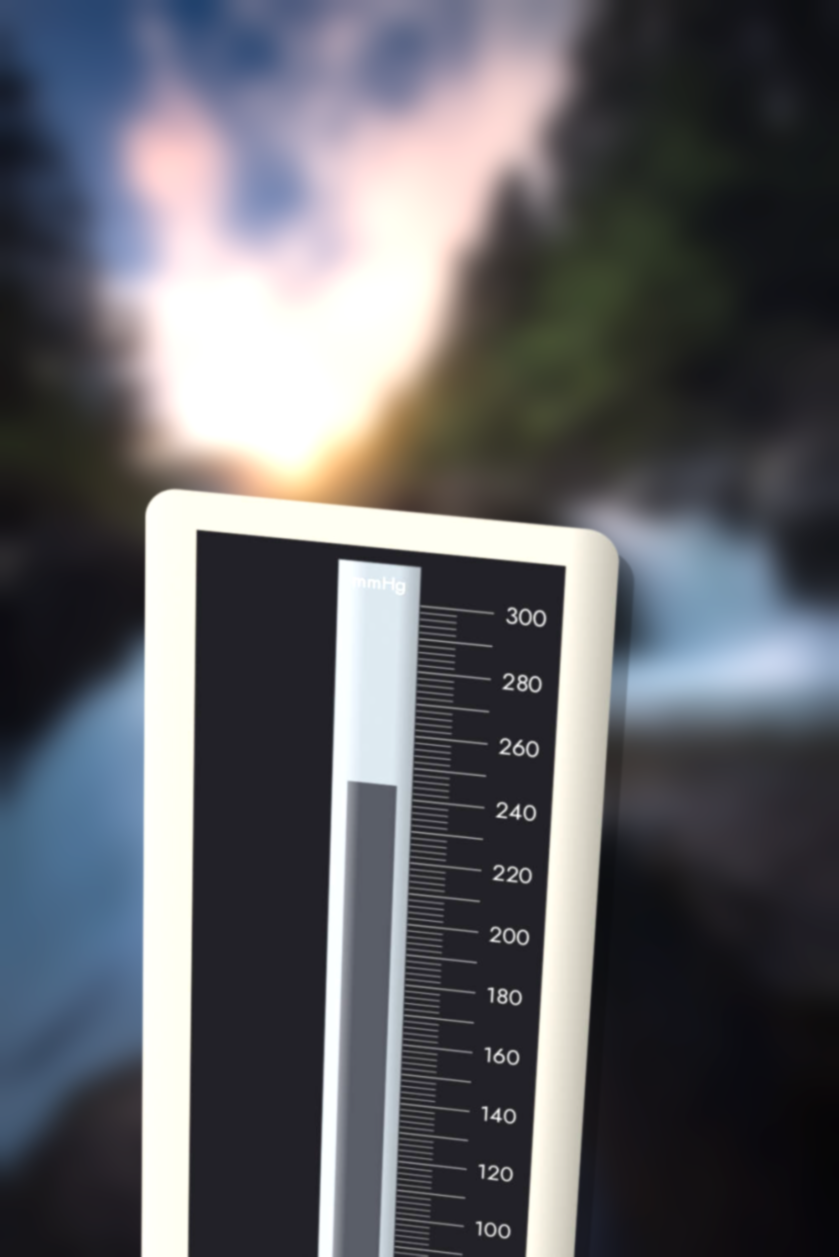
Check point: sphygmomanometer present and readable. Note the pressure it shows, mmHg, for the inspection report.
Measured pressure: 244 mmHg
